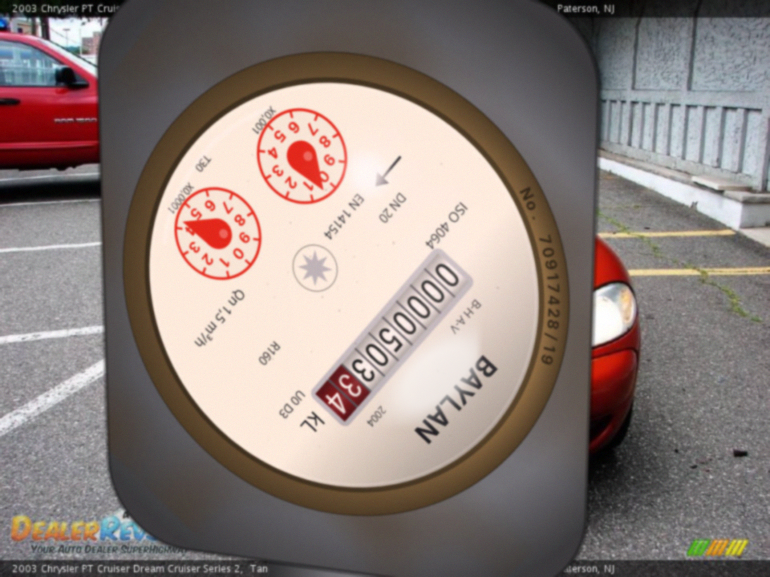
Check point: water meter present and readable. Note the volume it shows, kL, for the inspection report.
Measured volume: 503.3404 kL
